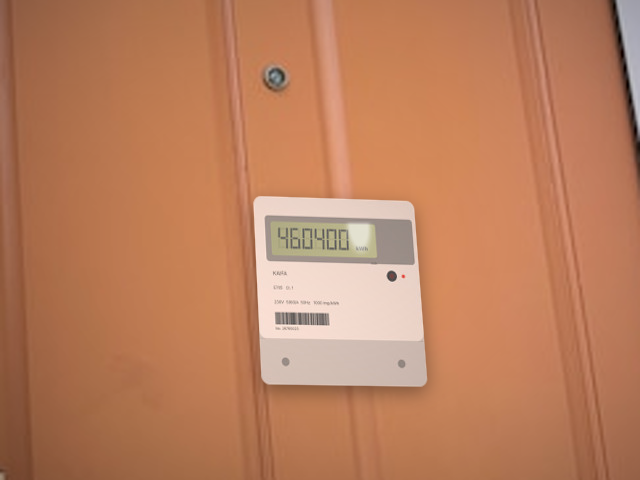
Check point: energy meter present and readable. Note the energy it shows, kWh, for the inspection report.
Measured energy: 460400 kWh
